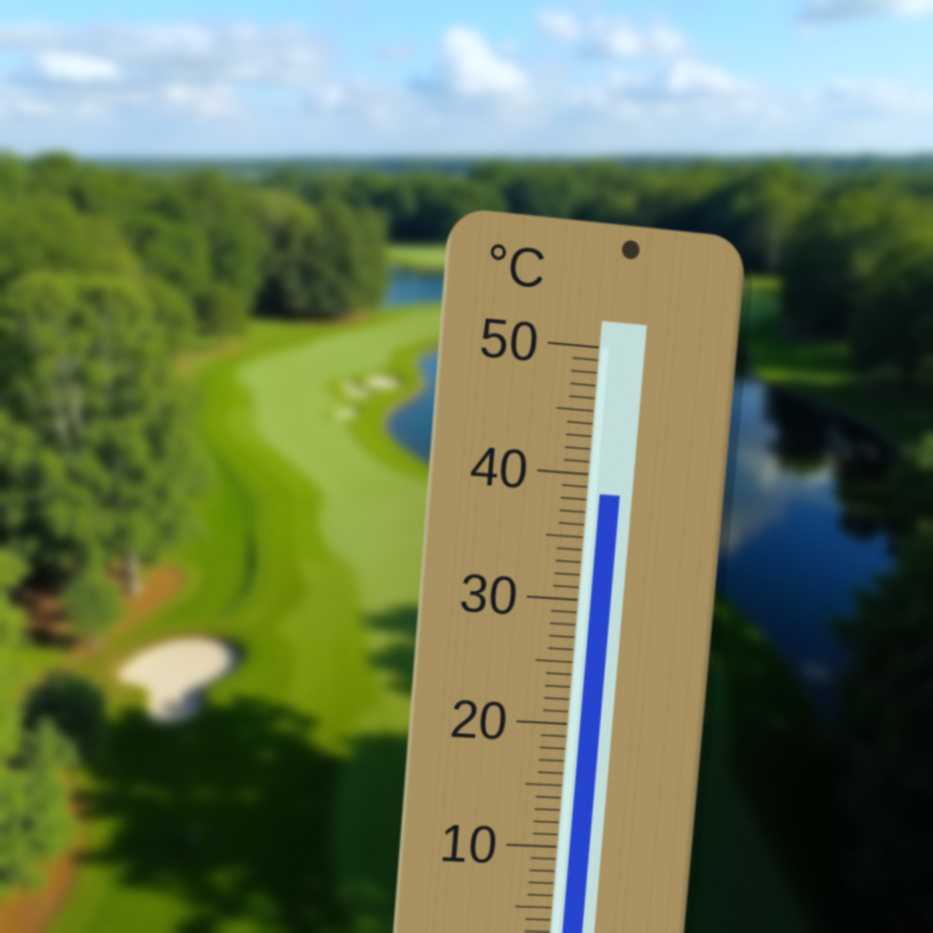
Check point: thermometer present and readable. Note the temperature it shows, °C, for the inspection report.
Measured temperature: 38.5 °C
